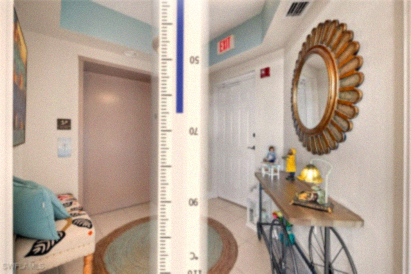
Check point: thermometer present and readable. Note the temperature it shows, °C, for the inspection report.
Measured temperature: 65 °C
